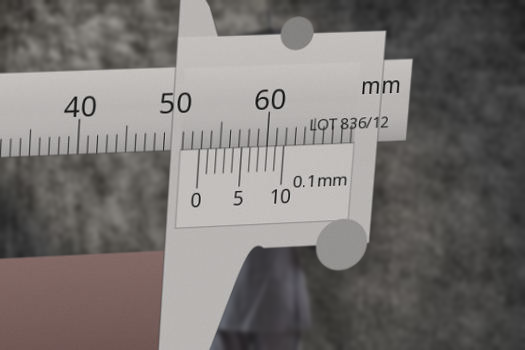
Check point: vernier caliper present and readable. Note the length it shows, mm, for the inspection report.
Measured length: 52.8 mm
